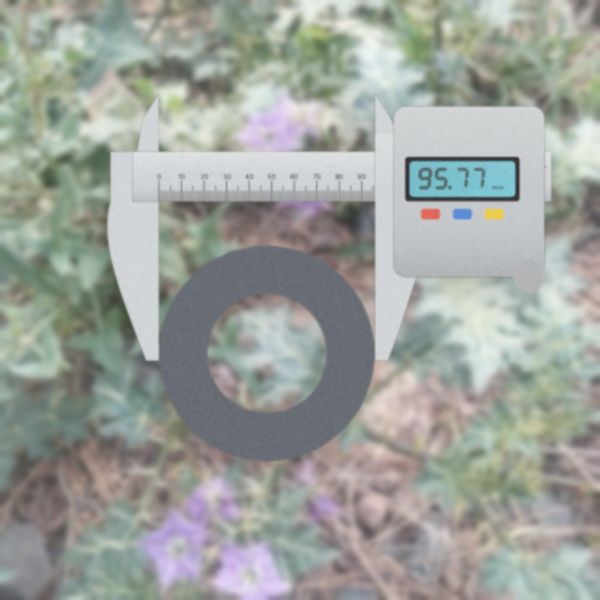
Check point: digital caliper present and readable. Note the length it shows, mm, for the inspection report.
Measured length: 95.77 mm
